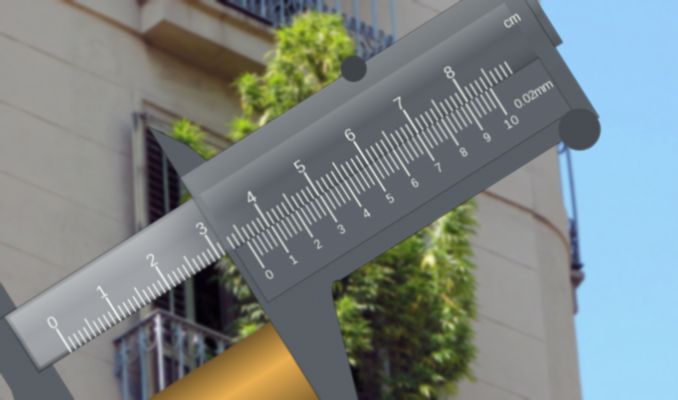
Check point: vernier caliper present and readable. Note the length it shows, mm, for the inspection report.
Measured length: 35.5 mm
